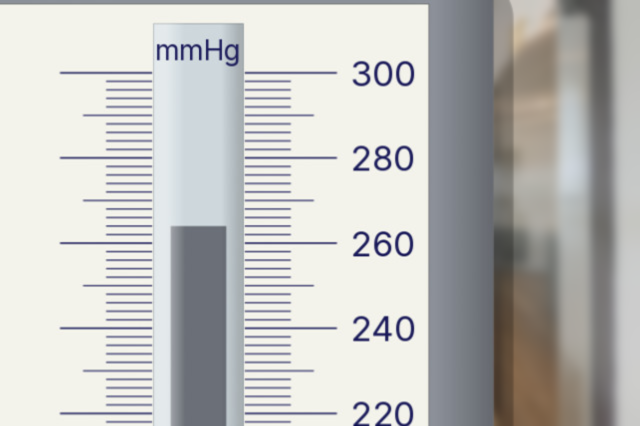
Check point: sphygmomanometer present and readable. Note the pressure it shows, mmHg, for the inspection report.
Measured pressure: 264 mmHg
